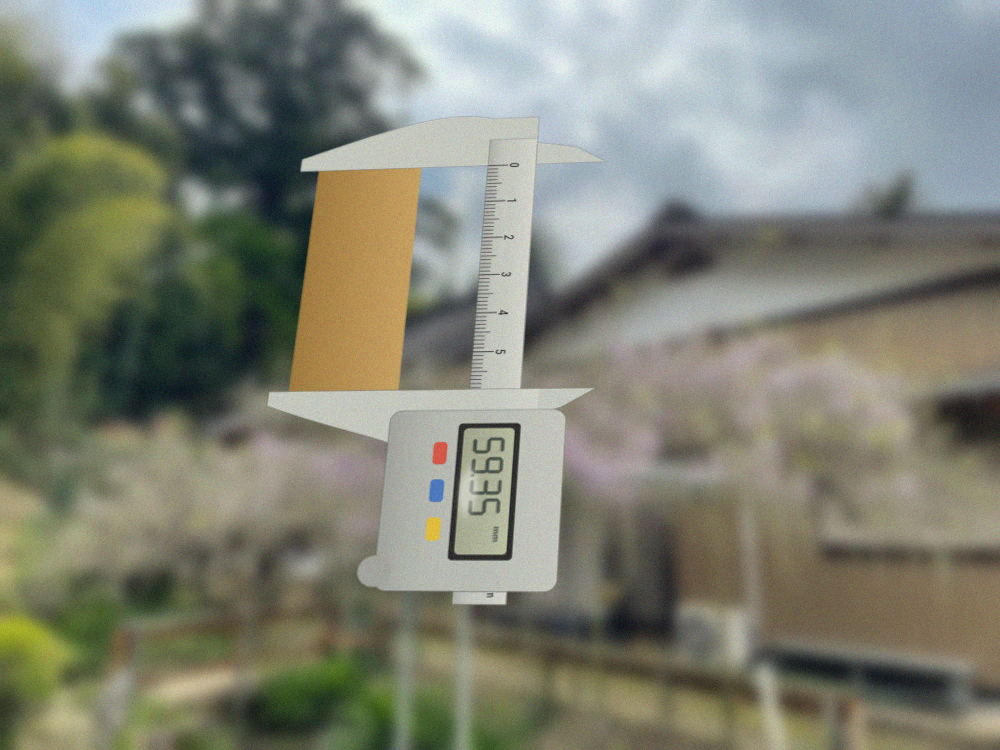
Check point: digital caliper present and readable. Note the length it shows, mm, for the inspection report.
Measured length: 59.35 mm
